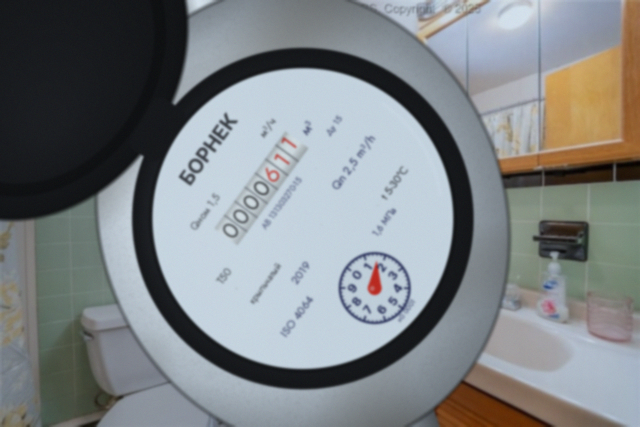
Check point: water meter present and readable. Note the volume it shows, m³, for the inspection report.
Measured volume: 0.6111 m³
